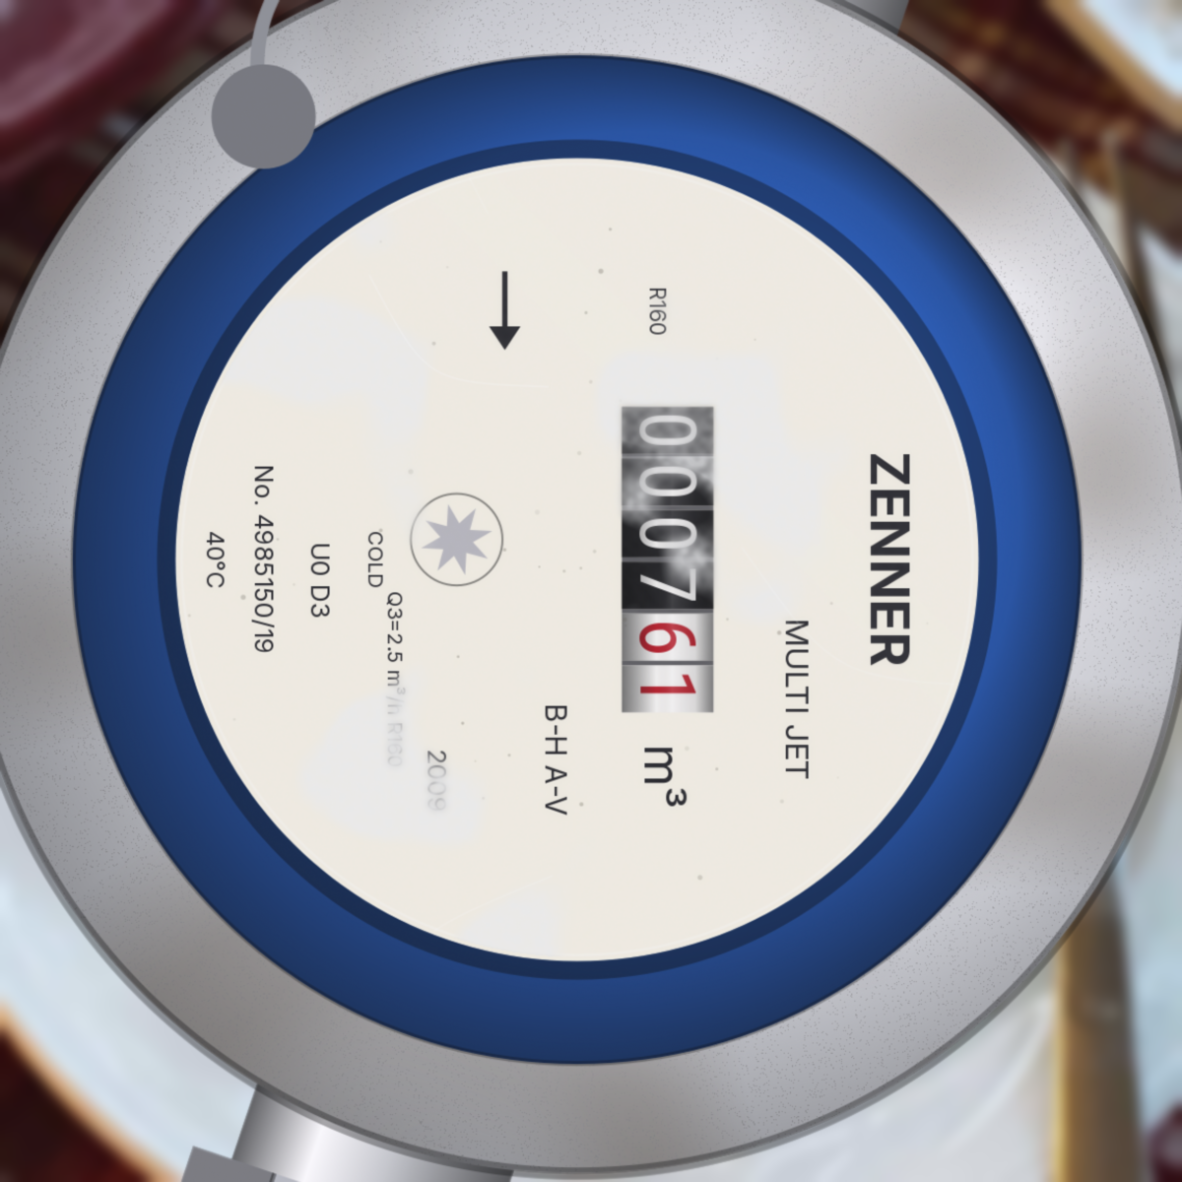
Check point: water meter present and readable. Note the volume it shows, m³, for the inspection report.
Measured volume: 7.61 m³
